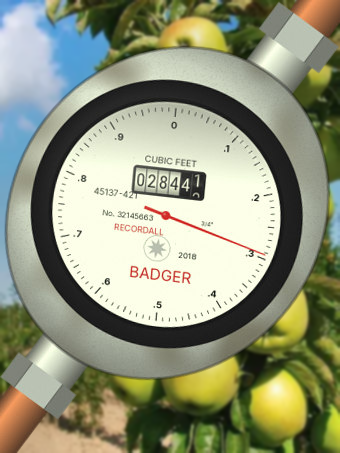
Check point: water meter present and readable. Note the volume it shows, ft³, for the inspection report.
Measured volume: 28441.29 ft³
